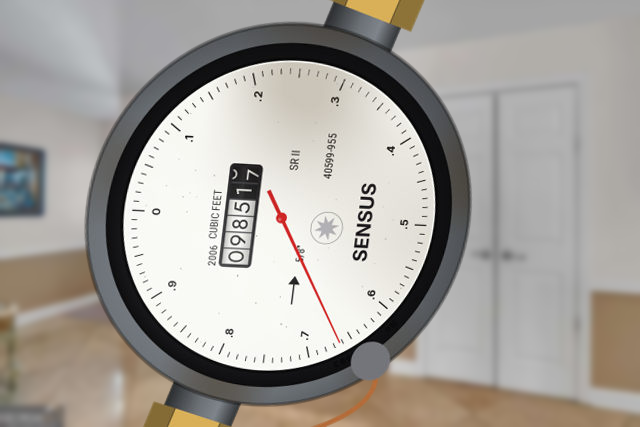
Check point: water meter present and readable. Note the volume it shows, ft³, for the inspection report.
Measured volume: 98516.66 ft³
